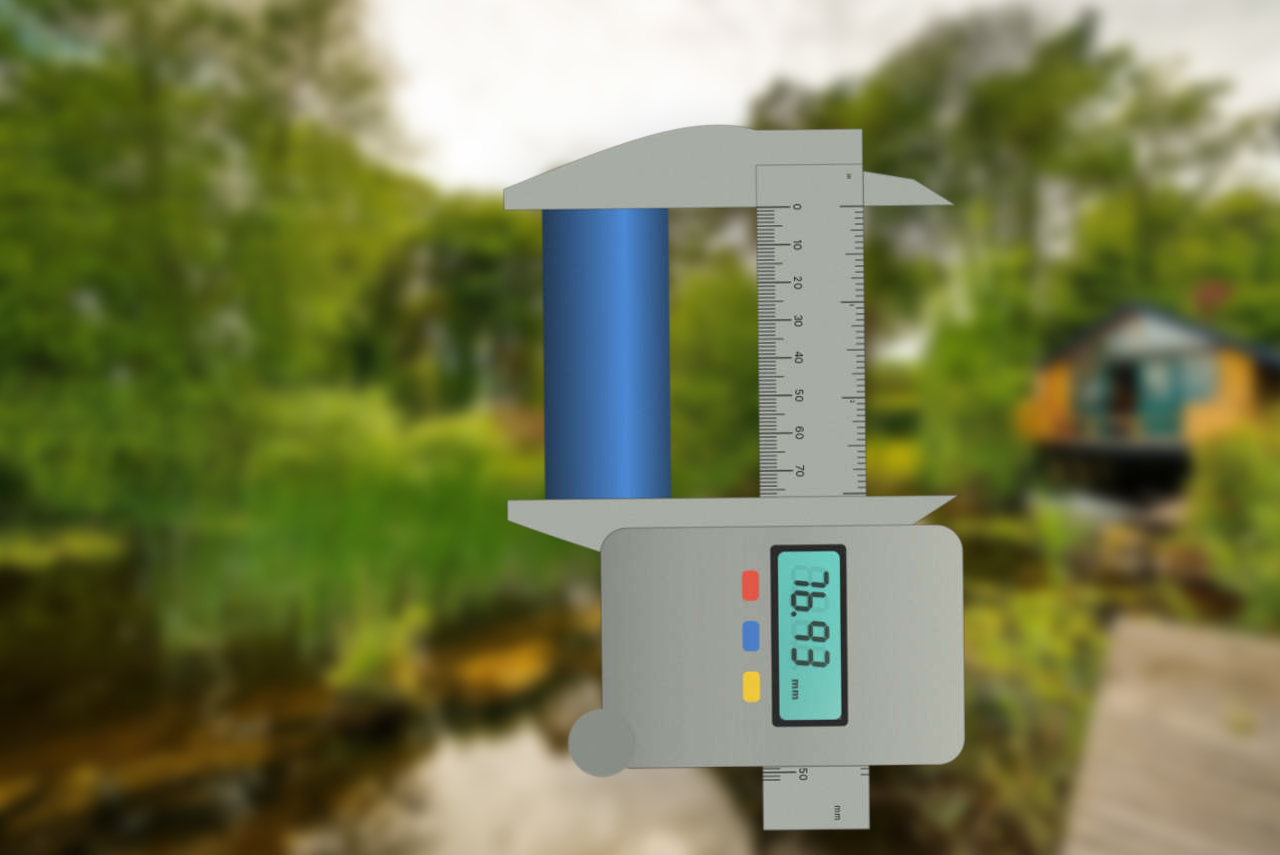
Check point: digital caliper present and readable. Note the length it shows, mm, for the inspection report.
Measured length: 76.93 mm
